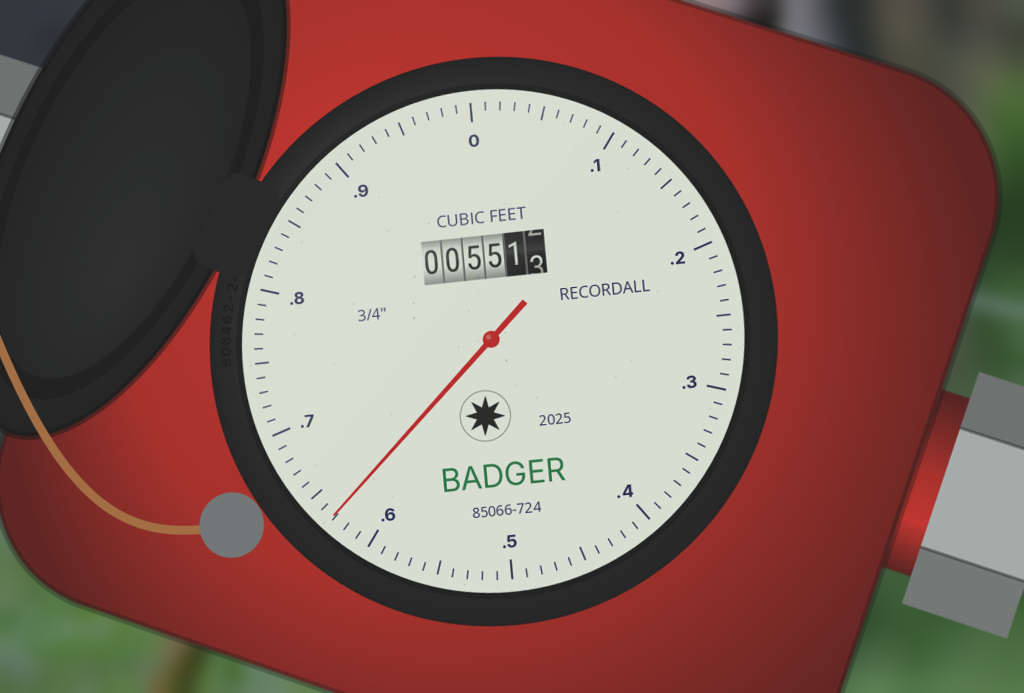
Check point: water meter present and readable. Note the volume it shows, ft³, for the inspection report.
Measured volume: 5512.63 ft³
